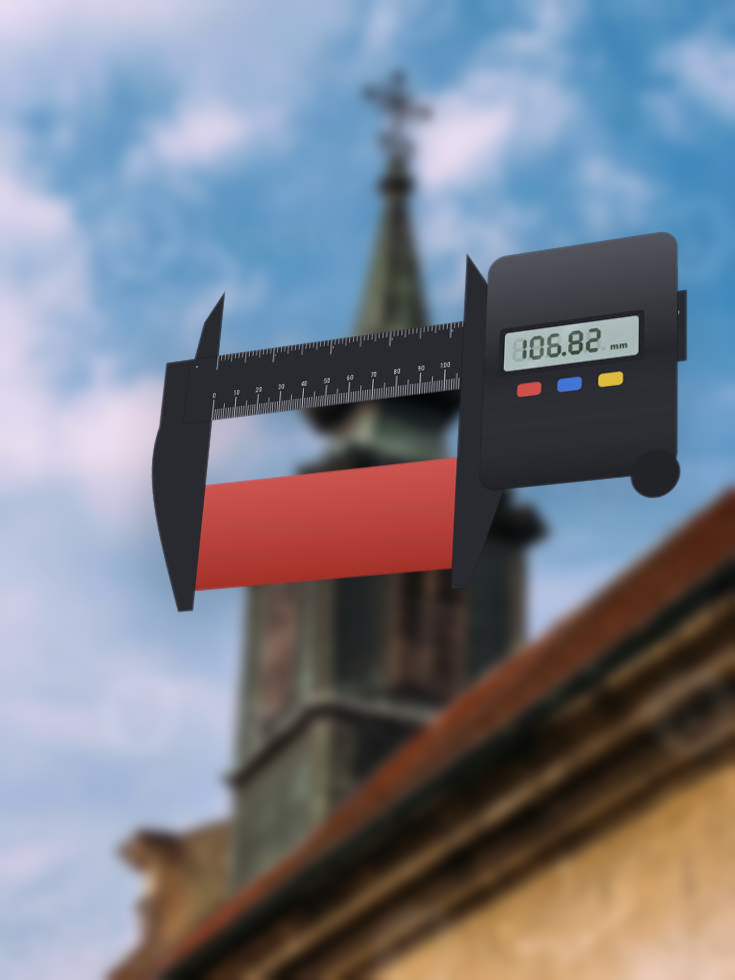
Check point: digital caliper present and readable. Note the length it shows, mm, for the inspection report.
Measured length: 106.82 mm
